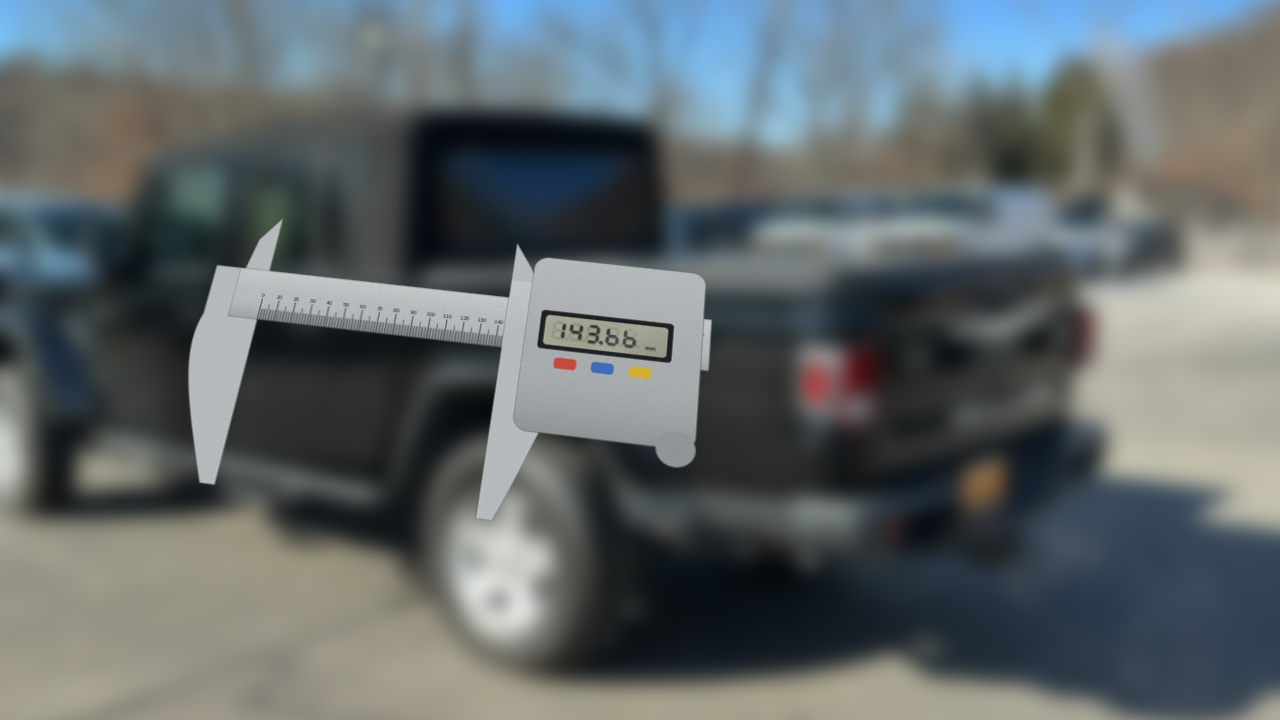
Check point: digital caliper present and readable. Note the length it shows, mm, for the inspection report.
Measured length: 143.66 mm
